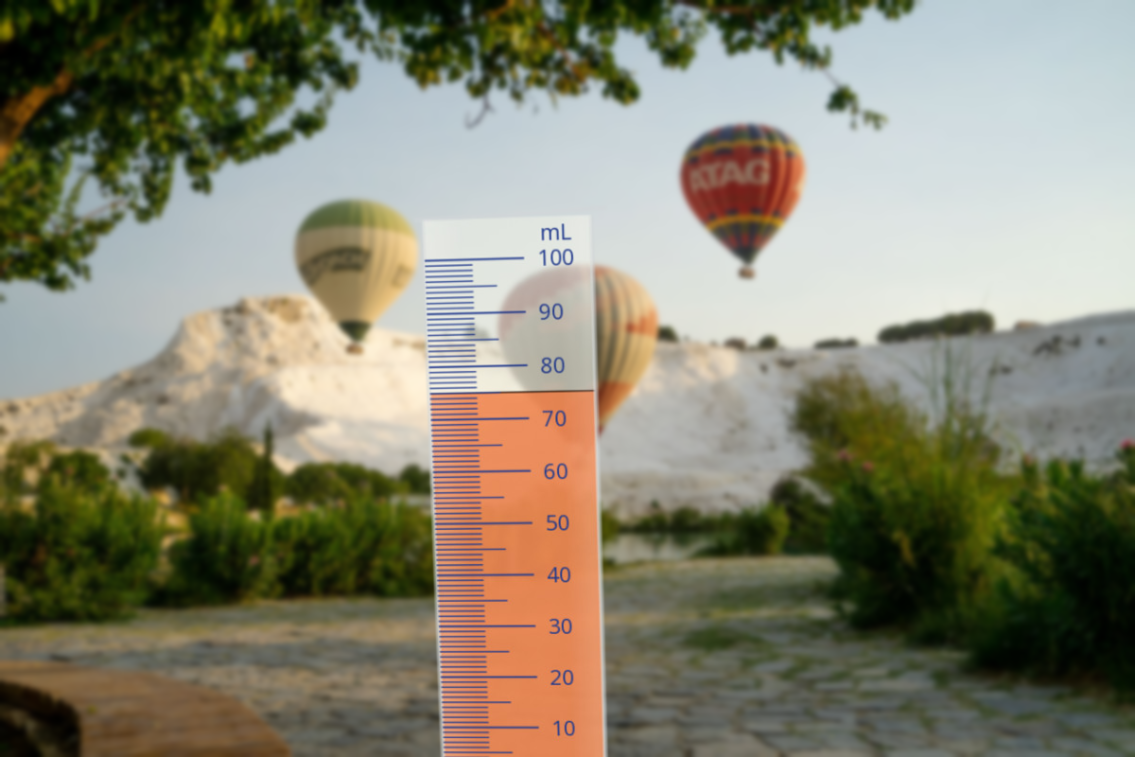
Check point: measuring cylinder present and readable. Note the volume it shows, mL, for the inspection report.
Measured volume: 75 mL
